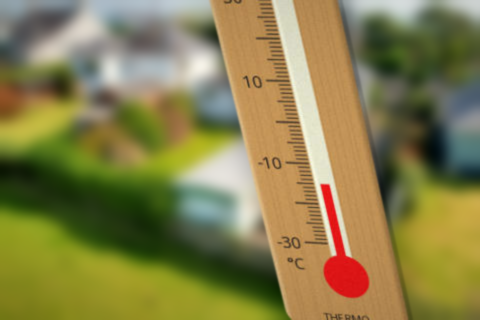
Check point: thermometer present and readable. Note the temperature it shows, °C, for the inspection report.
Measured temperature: -15 °C
